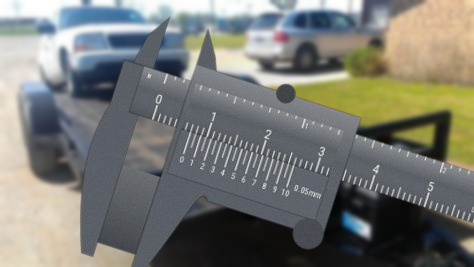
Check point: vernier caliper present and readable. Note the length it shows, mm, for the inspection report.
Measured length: 7.0 mm
